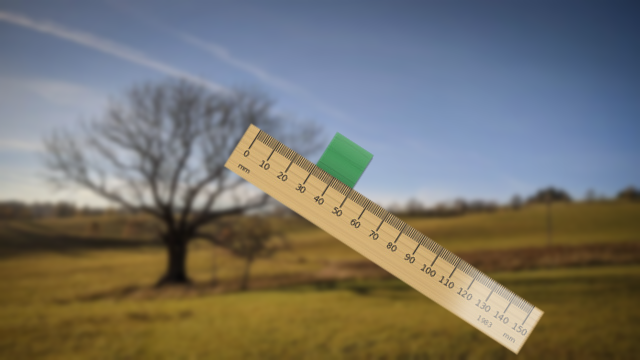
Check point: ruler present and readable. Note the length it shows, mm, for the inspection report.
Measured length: 20 mm
